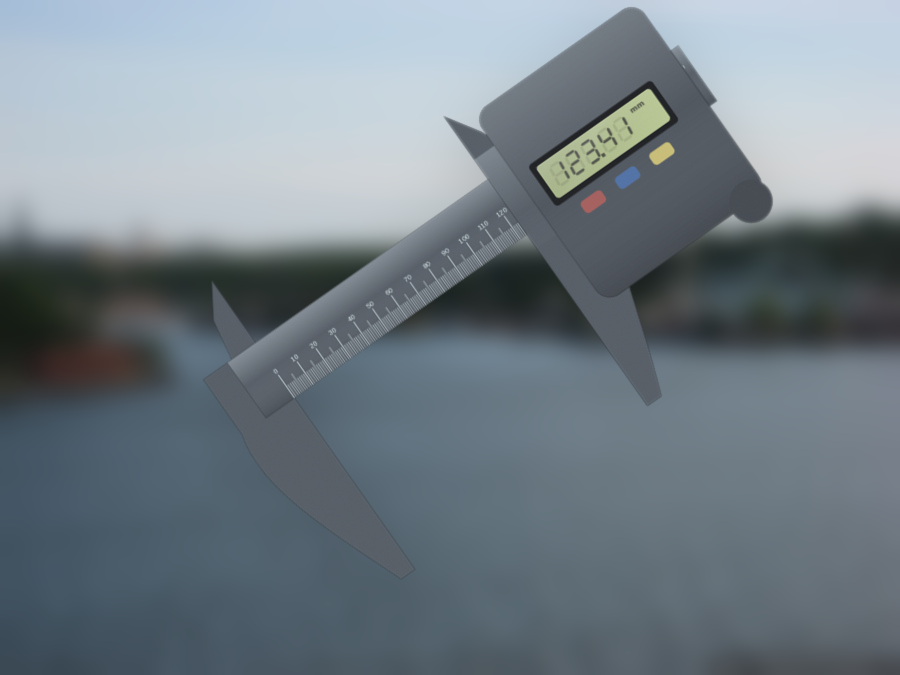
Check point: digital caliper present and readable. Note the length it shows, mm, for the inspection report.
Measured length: 123.41 mm
